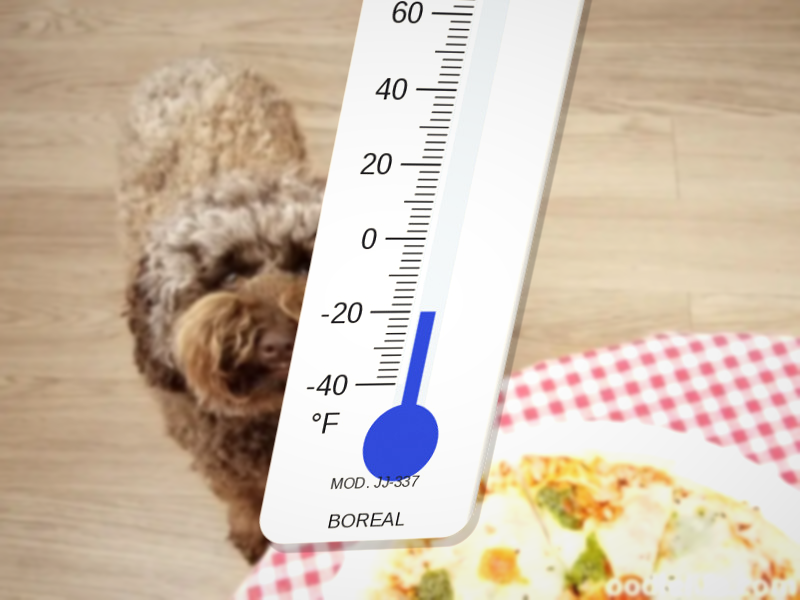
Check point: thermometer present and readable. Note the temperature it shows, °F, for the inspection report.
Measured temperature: -20 °F
